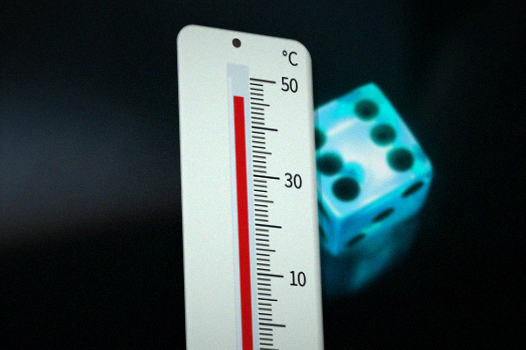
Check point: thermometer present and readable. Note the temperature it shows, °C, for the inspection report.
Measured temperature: 46 °C
